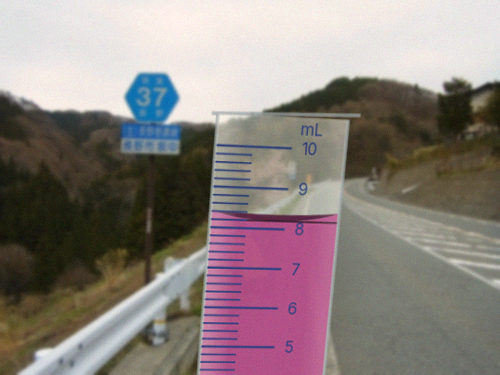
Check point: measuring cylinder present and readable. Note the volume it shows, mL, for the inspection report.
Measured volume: 8.2 mL
